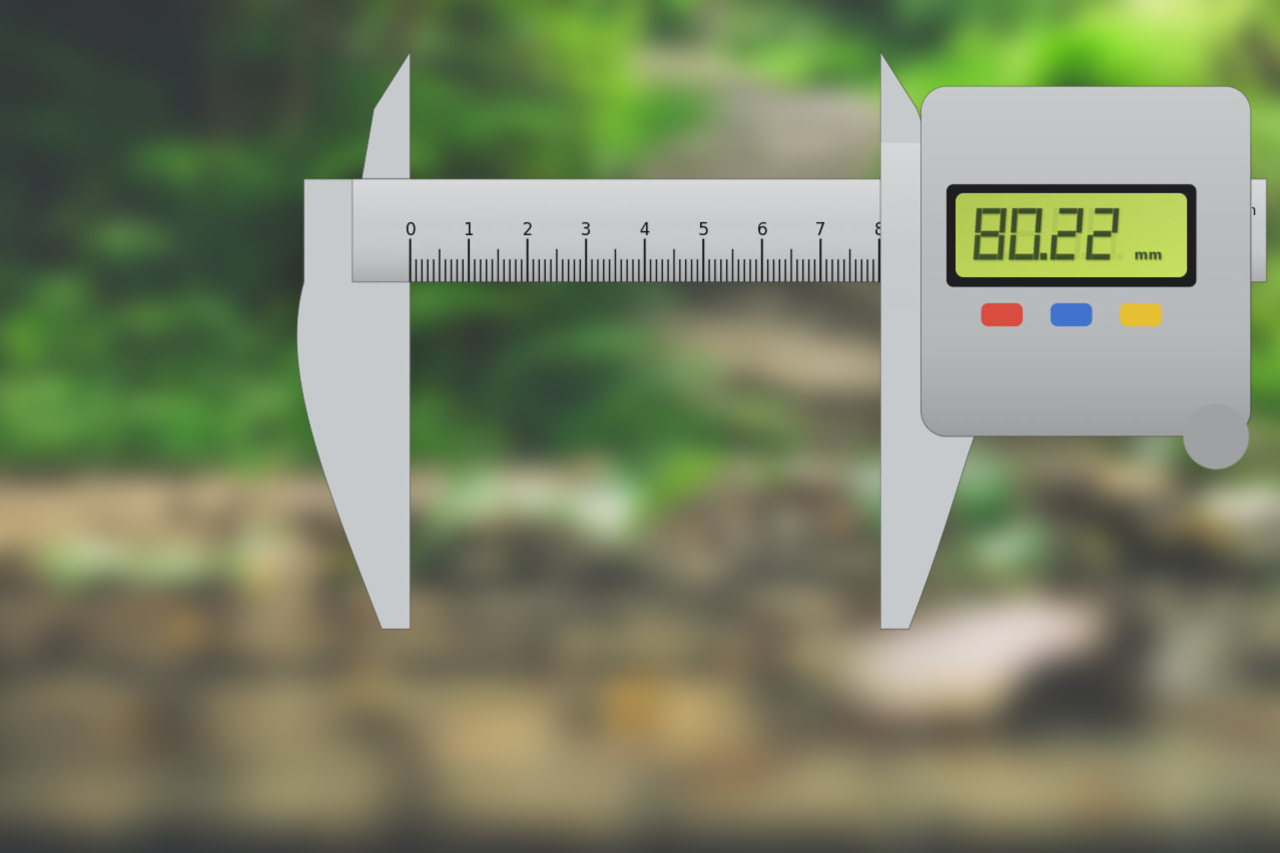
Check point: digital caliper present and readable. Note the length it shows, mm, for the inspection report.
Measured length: 80.22 mm
